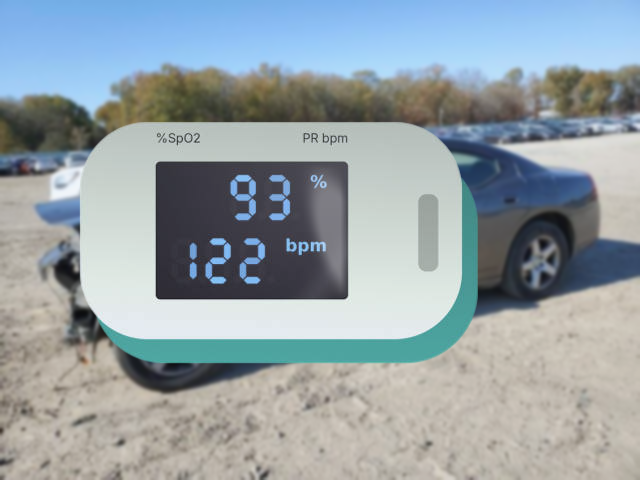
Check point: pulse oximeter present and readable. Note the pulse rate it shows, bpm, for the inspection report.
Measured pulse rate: 122 bpm
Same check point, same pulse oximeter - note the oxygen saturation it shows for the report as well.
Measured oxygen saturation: 93 %
